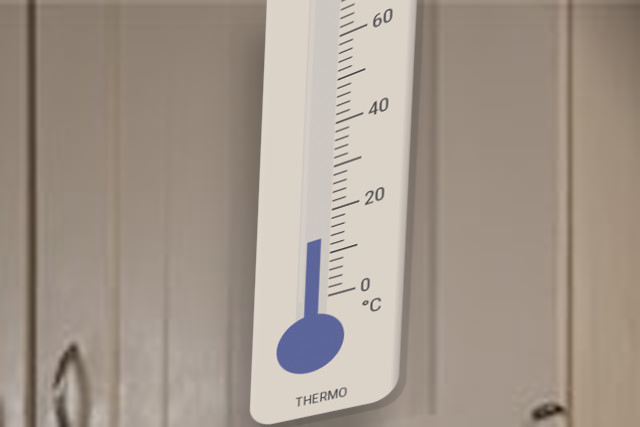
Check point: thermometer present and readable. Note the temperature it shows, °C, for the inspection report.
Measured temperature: 14 °C
